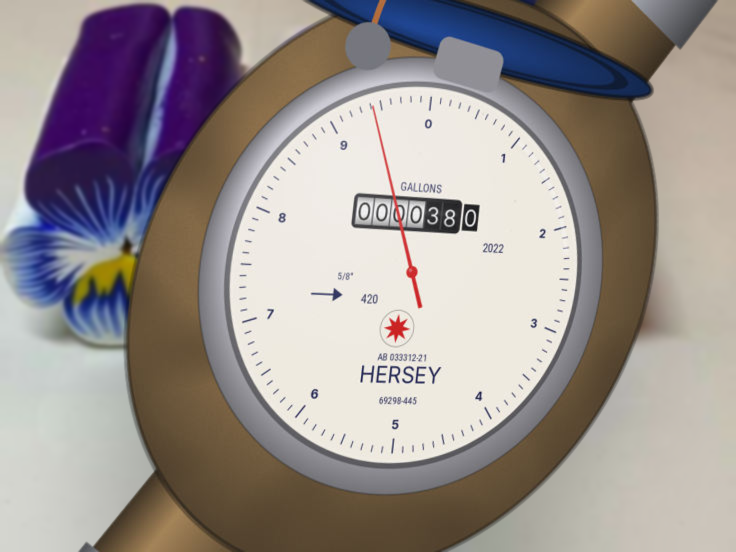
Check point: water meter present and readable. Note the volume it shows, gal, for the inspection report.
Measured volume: 379.4 gal
